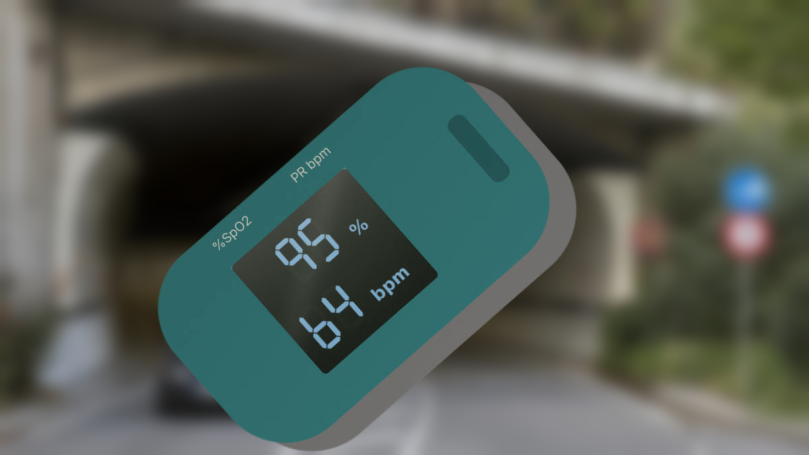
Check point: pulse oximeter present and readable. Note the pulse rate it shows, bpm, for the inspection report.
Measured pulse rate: 64 bpm
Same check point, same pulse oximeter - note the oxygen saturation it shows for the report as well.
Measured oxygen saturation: 95 %
